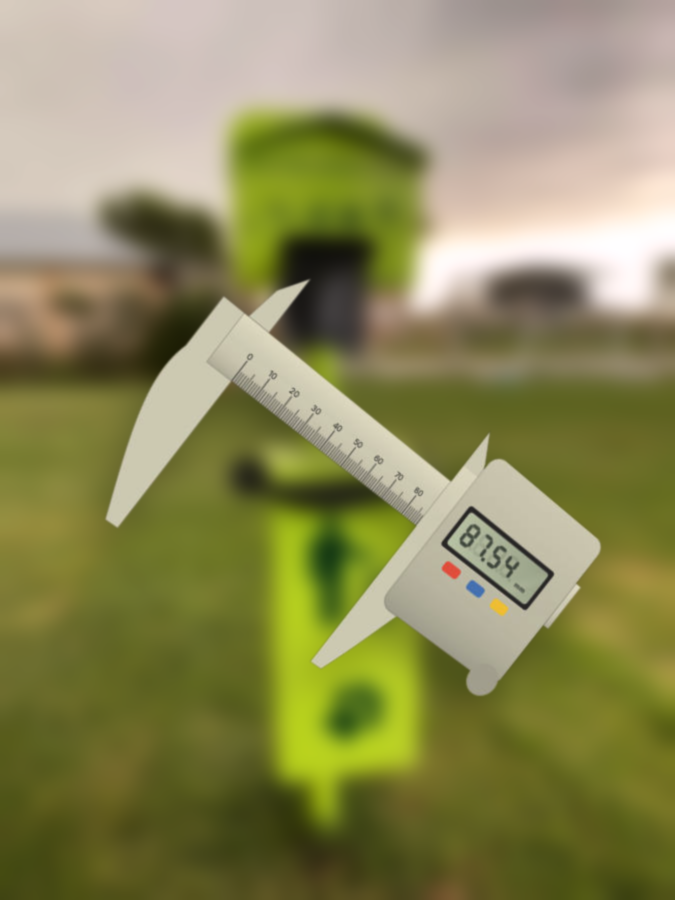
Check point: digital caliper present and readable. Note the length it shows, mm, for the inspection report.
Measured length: 87.54 mm
